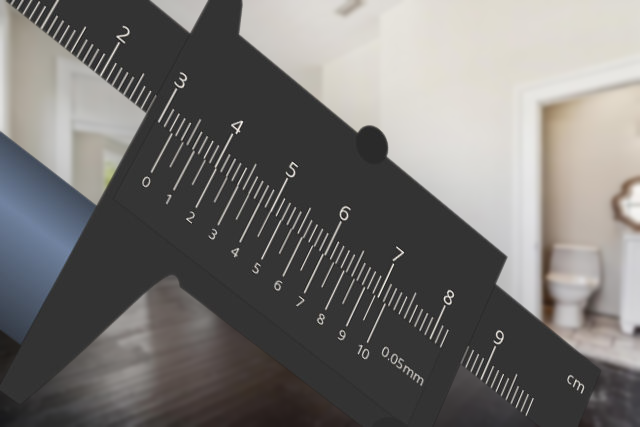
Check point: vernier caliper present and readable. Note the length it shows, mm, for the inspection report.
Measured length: 32.4 mm
